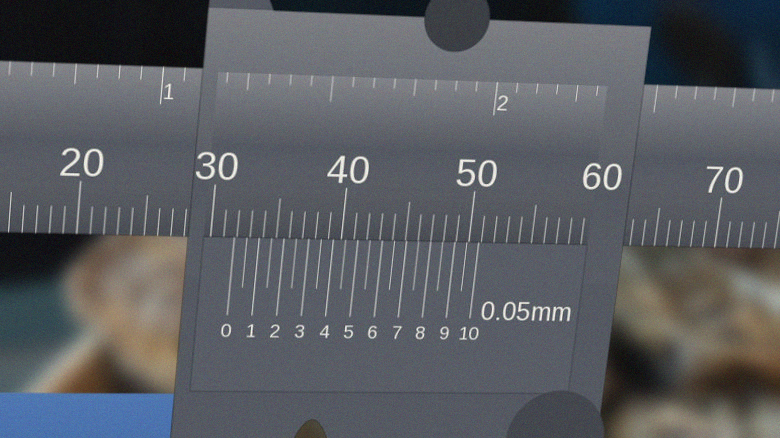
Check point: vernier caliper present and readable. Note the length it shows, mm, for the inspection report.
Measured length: 31.8 mm
